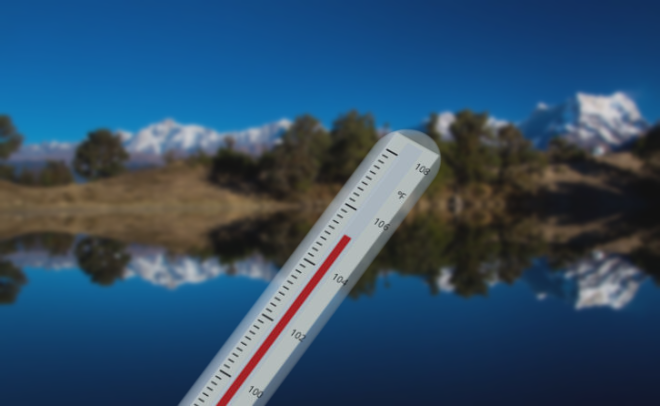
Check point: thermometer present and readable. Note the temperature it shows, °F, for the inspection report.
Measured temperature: 105.2 °F
